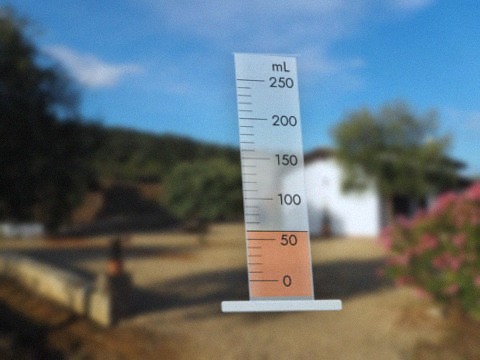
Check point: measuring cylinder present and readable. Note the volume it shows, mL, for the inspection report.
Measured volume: 60 mL
